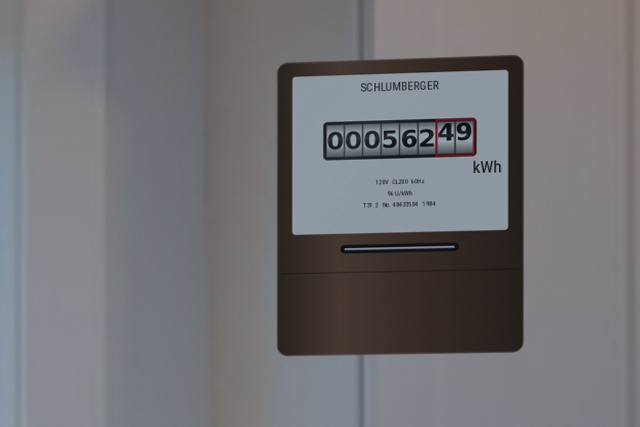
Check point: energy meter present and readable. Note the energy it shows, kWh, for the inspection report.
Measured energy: 562.49 kWh
